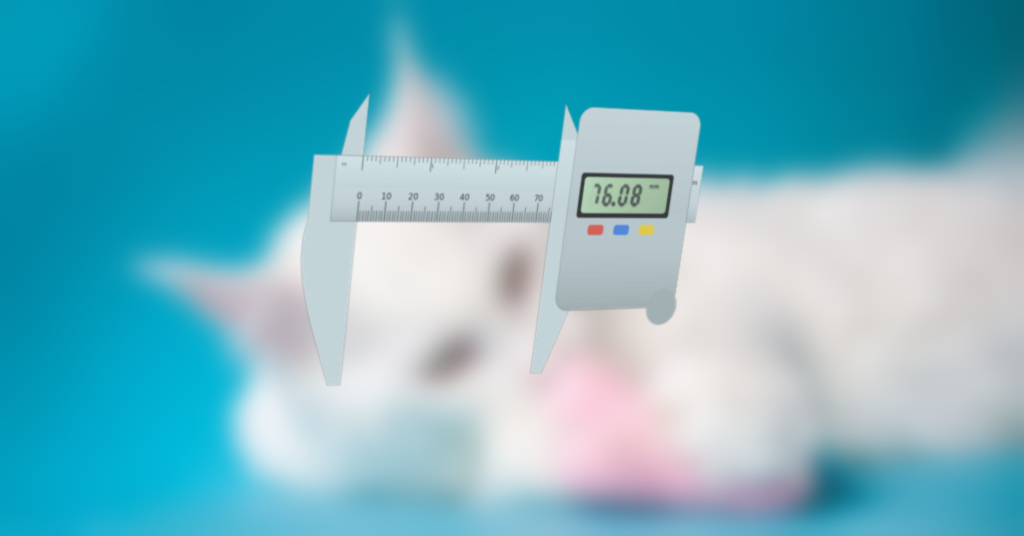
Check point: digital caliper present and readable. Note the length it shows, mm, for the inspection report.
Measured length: 76.08 mm
